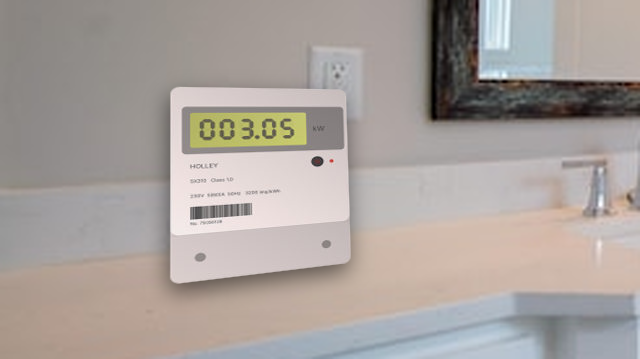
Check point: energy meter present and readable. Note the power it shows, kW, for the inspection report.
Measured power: 3.05 kW
